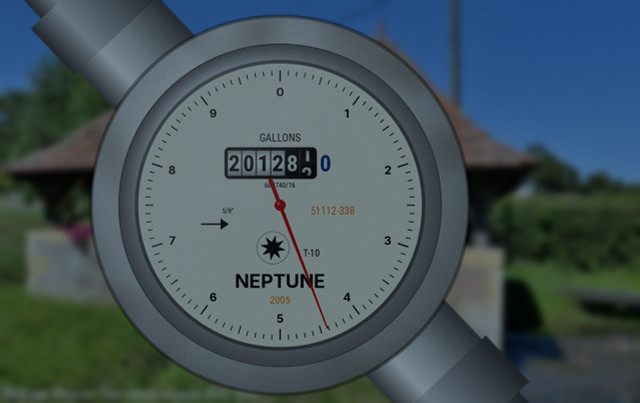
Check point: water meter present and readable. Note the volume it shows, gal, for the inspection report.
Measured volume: 2012814.4 gal
